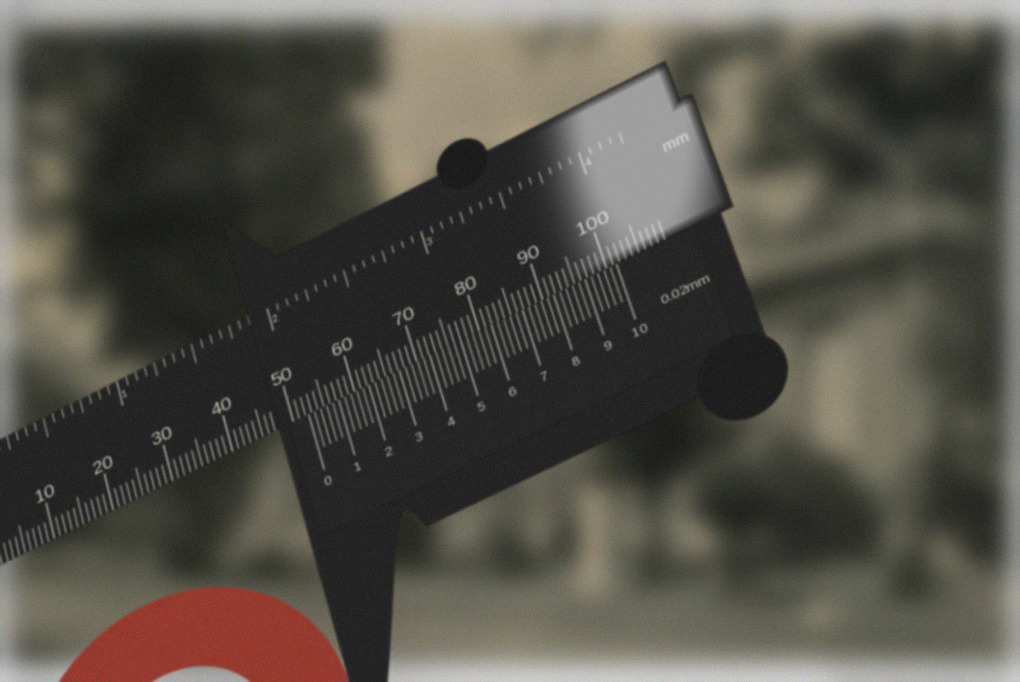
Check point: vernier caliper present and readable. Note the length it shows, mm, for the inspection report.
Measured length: 52.5 mm
